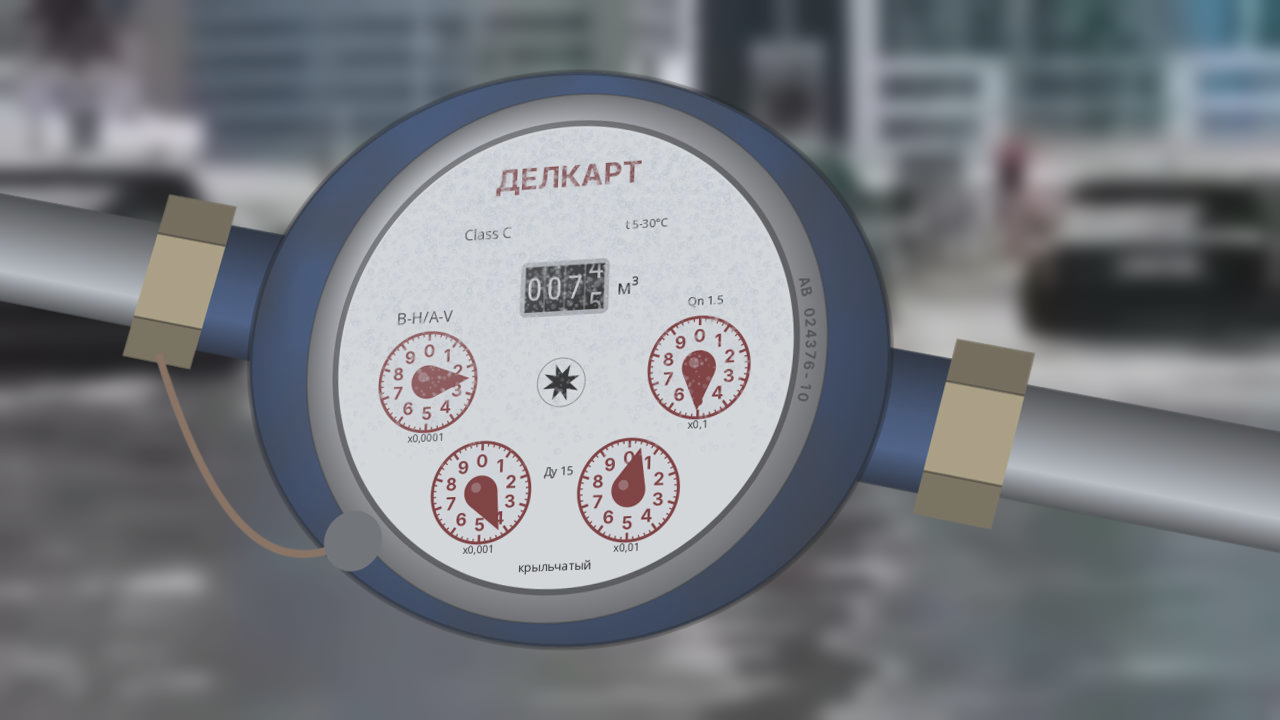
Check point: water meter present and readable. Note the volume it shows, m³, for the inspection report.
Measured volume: 74.5042 m³
